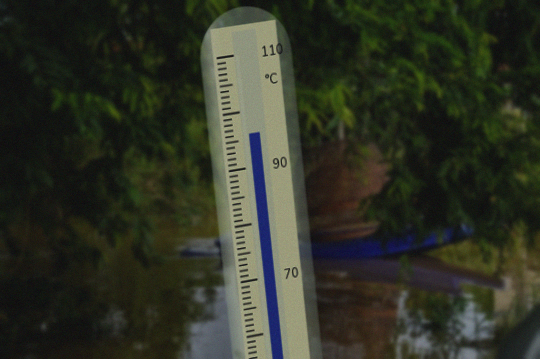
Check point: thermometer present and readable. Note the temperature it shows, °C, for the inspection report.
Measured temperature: 96 °C
